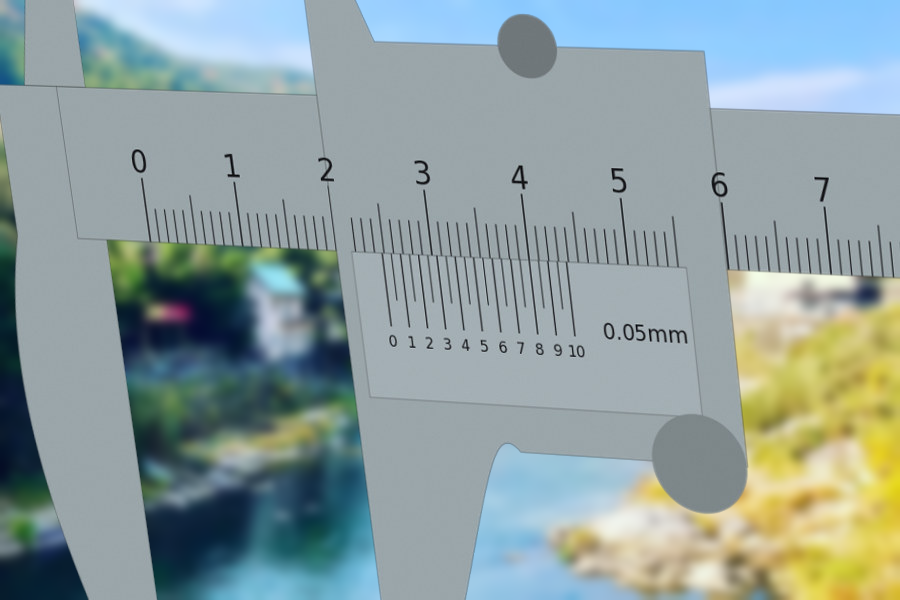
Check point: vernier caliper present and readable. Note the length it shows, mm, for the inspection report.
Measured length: 24.8 mm
